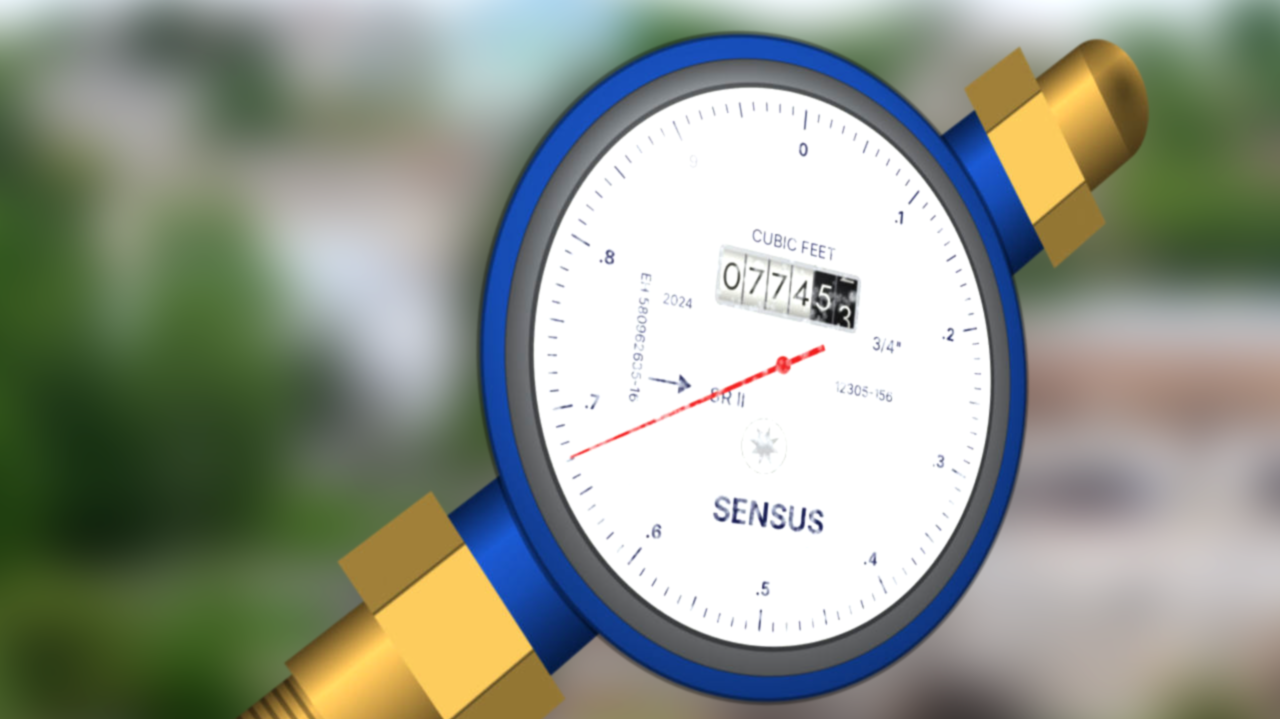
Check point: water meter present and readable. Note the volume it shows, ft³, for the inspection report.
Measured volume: 77452.67 ft³
